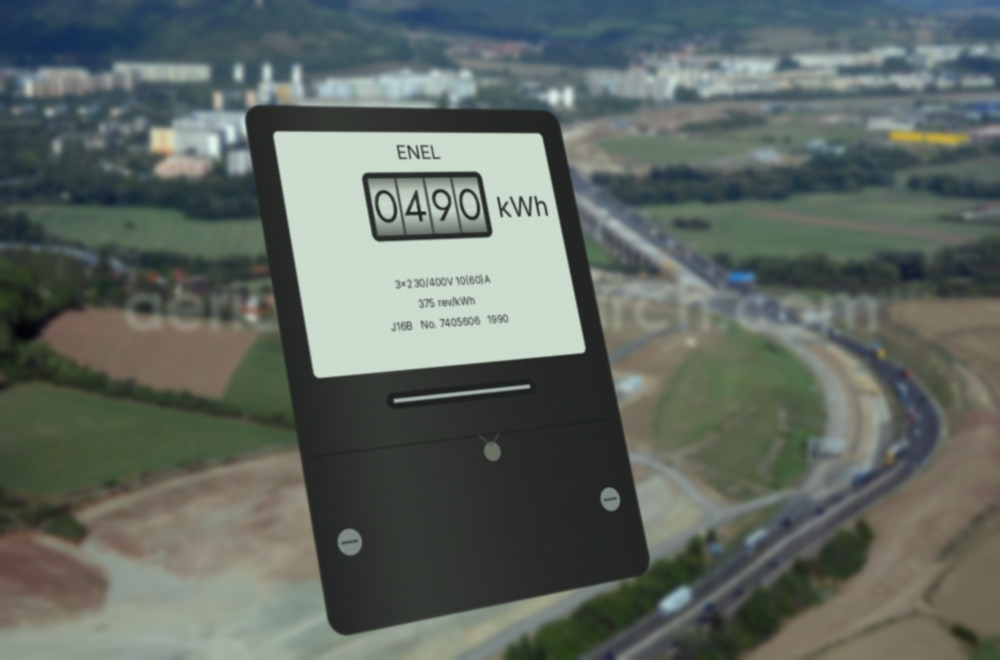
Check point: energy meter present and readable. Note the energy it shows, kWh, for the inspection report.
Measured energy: 490 kWh
